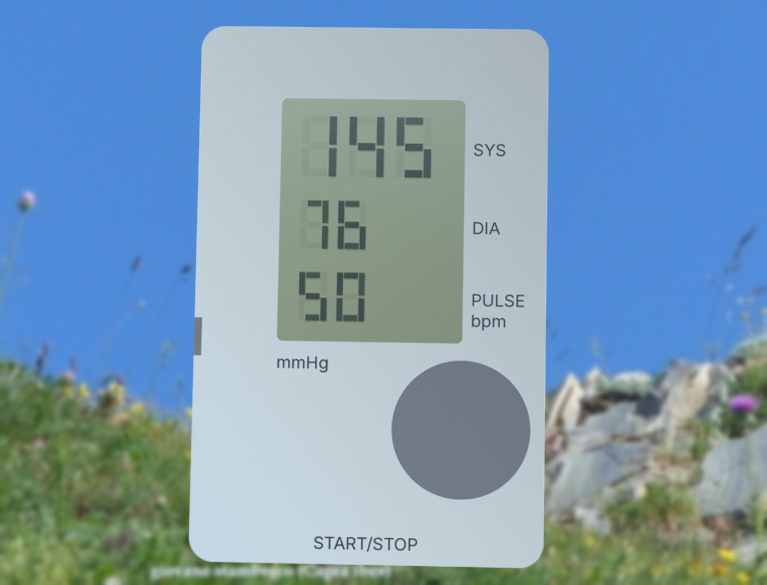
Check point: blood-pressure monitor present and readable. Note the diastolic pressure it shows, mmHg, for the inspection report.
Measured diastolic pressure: 76 mmHg
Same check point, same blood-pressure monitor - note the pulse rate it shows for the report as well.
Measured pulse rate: 50 bpm
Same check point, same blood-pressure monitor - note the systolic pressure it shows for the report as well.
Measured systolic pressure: 145 mmHg
